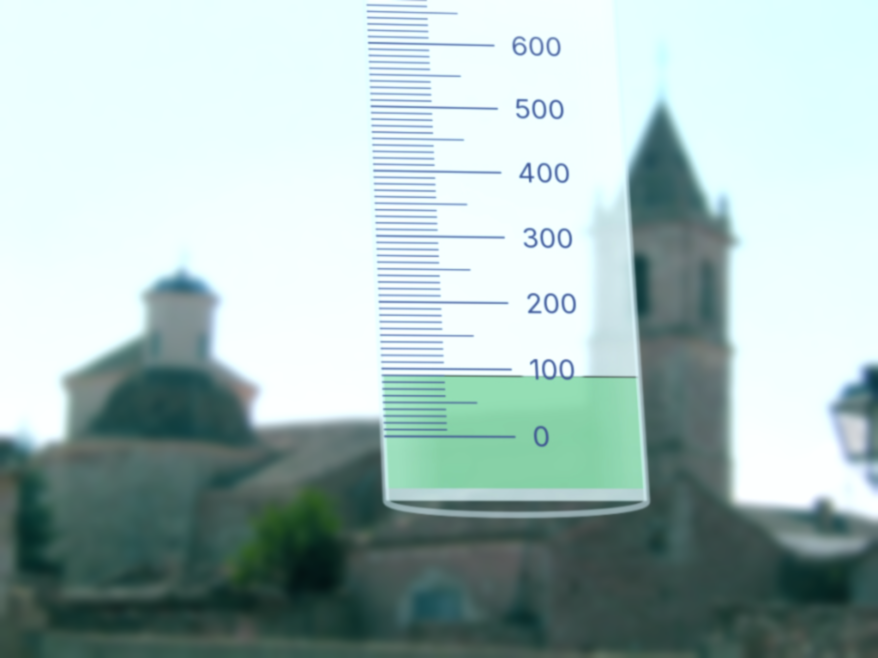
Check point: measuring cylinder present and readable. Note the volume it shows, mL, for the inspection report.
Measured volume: 90 mL
